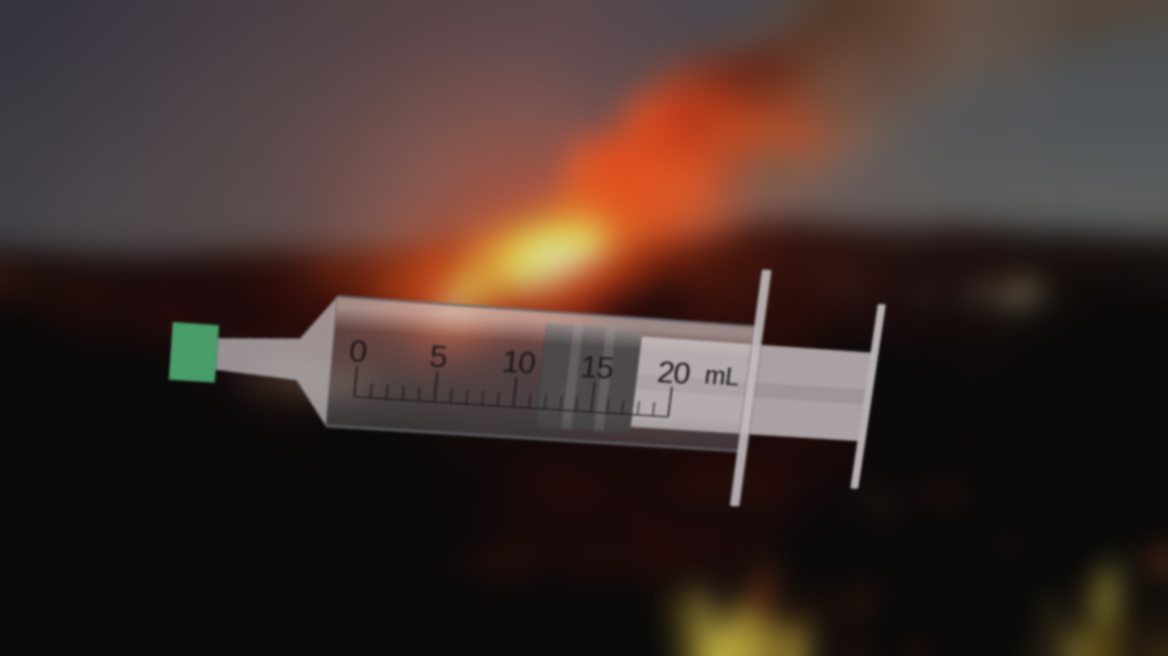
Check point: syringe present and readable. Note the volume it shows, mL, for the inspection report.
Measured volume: 11.5 mL
